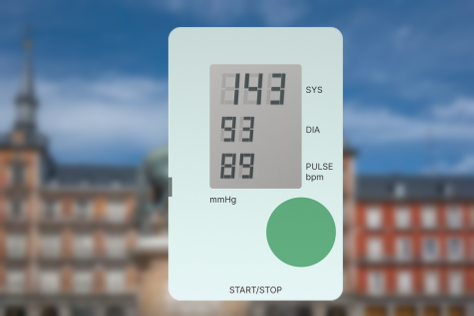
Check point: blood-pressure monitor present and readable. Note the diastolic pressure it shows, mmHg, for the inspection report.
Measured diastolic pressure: 93 mmHg
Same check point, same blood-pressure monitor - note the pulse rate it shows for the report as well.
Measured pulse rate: 89 bpm
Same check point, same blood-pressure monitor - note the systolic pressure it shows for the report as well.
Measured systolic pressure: 143 mmHg
